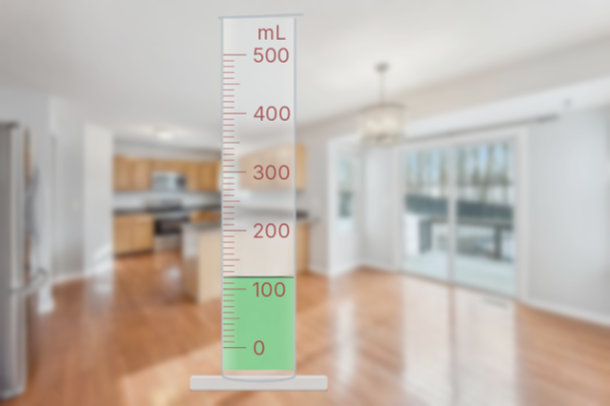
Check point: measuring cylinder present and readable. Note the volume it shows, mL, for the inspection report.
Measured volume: 120 mL
